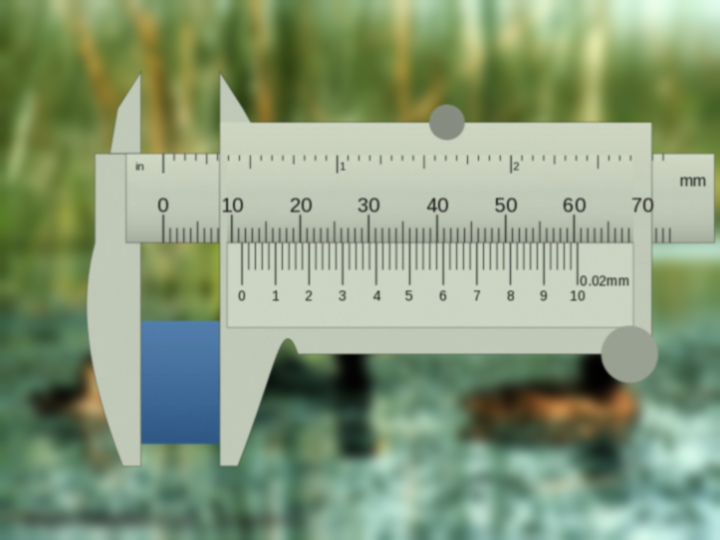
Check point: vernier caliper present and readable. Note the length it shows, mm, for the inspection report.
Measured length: 11.5 mm
